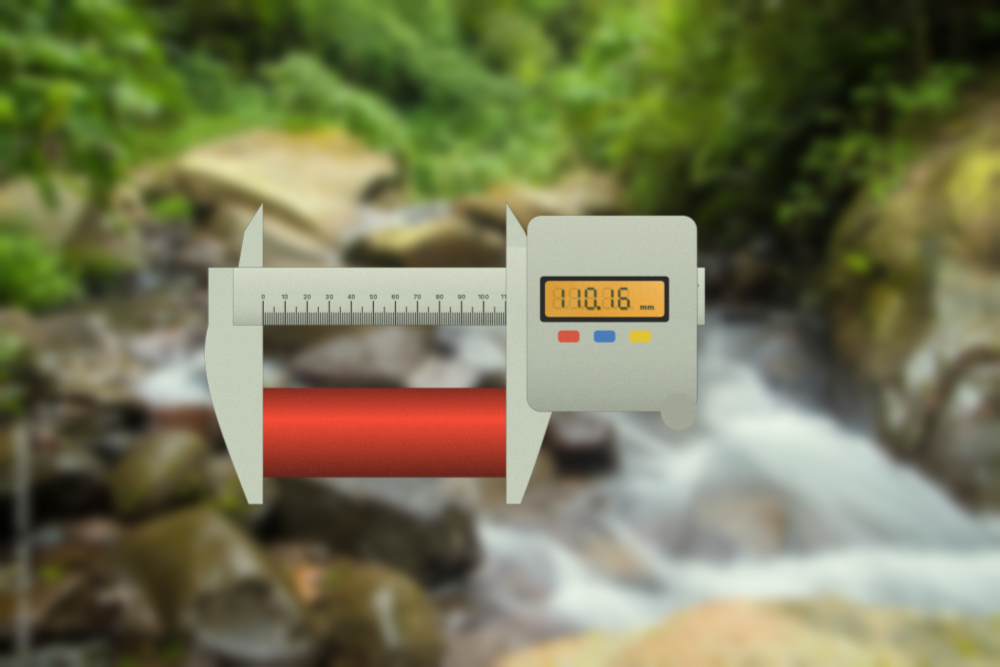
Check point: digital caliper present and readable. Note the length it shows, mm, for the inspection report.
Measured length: 110.16 mm
